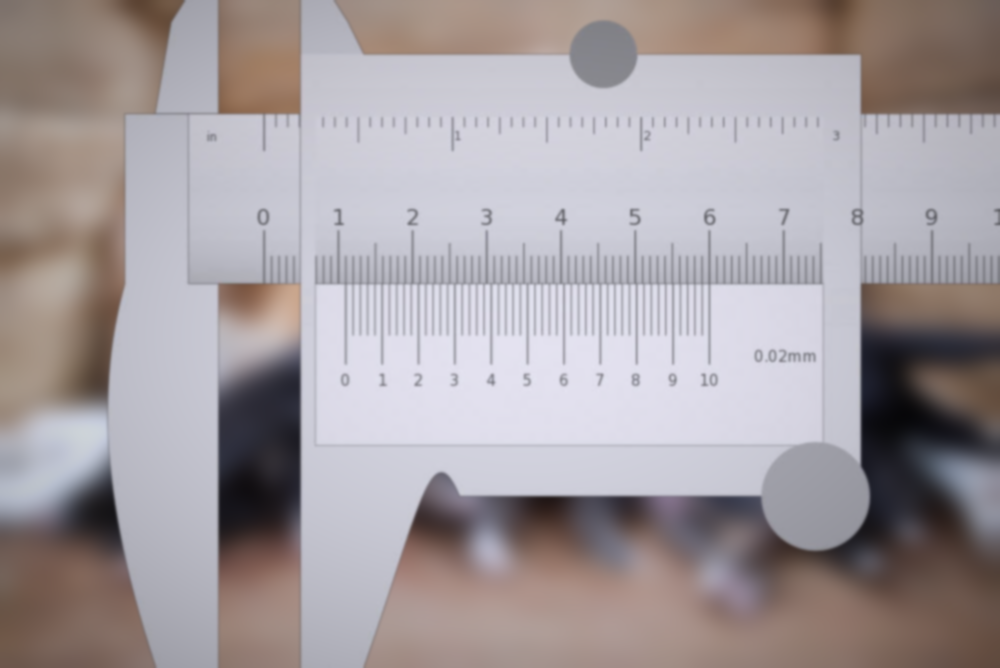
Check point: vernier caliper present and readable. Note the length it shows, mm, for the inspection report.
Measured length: 11.0 mm
